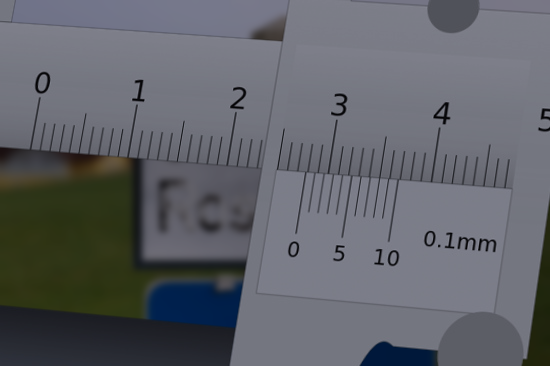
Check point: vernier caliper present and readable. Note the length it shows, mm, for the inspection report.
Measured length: 27.8 mm
